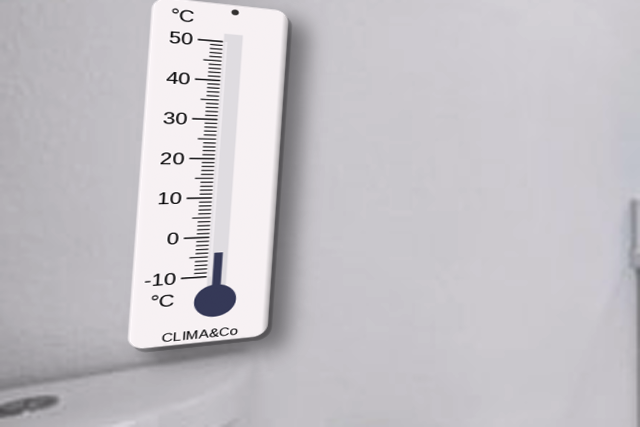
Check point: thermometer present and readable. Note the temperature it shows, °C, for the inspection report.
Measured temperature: -4 °C
